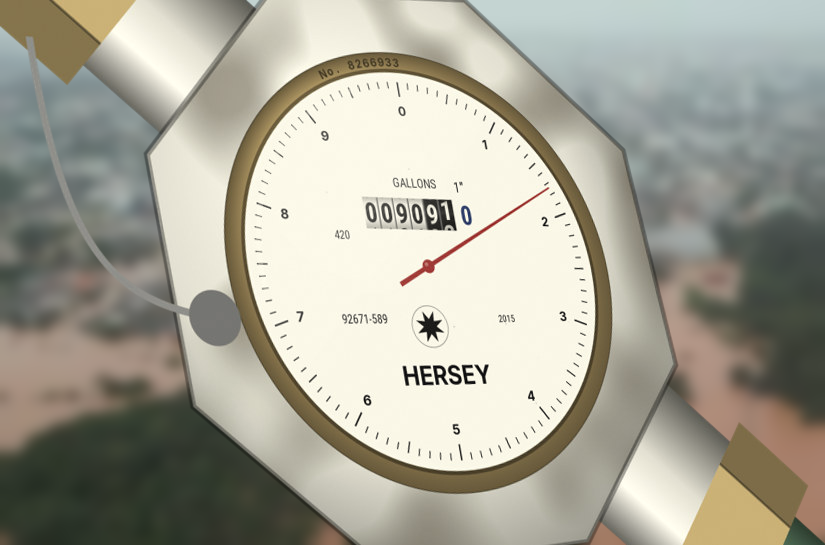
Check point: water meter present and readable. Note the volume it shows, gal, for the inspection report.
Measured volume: 90911.7 gal
